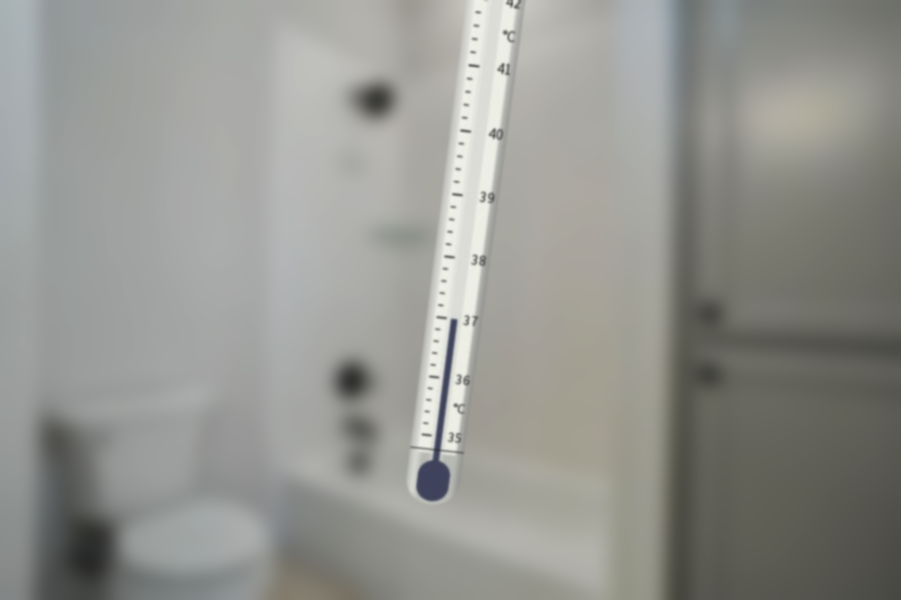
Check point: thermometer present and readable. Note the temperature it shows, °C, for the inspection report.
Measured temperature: 37 °C
